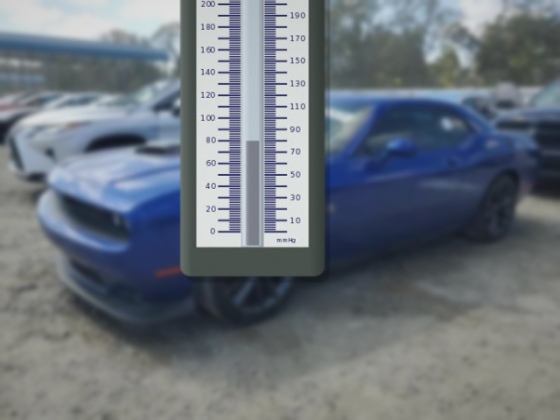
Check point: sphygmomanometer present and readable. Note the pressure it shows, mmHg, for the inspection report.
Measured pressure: 80 mmHg
